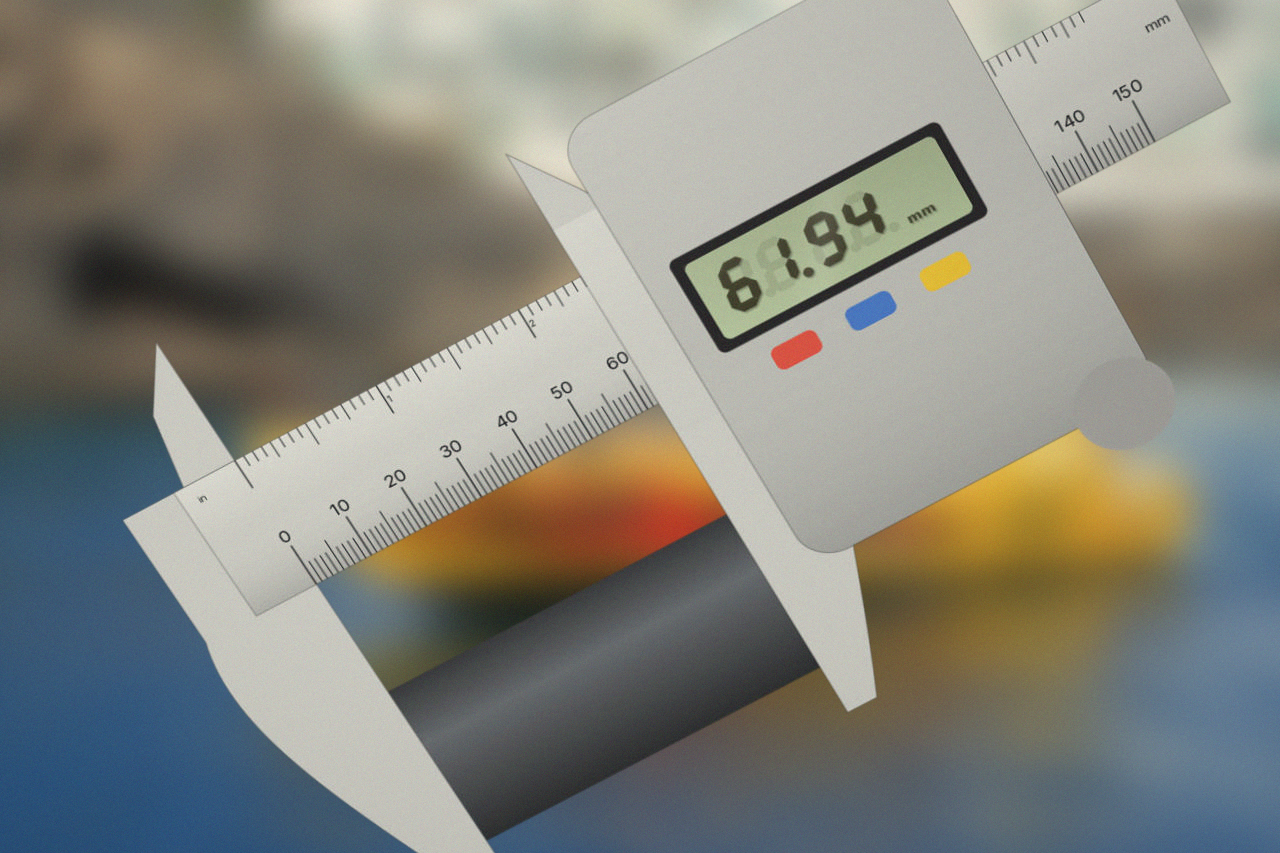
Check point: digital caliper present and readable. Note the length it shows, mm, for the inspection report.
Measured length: 61.94 mm
